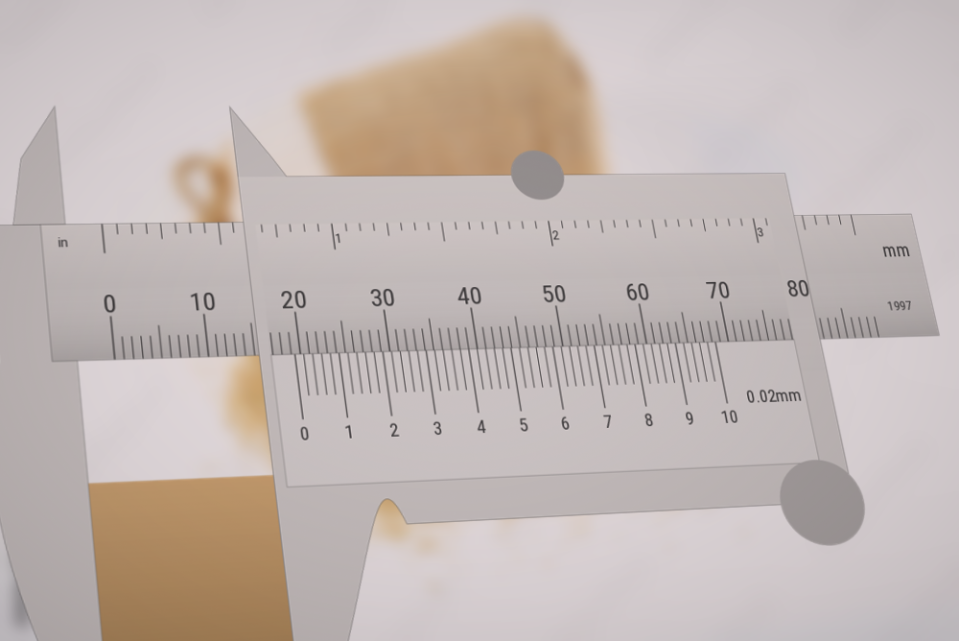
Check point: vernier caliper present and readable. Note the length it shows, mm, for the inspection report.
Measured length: 19.4 mm
